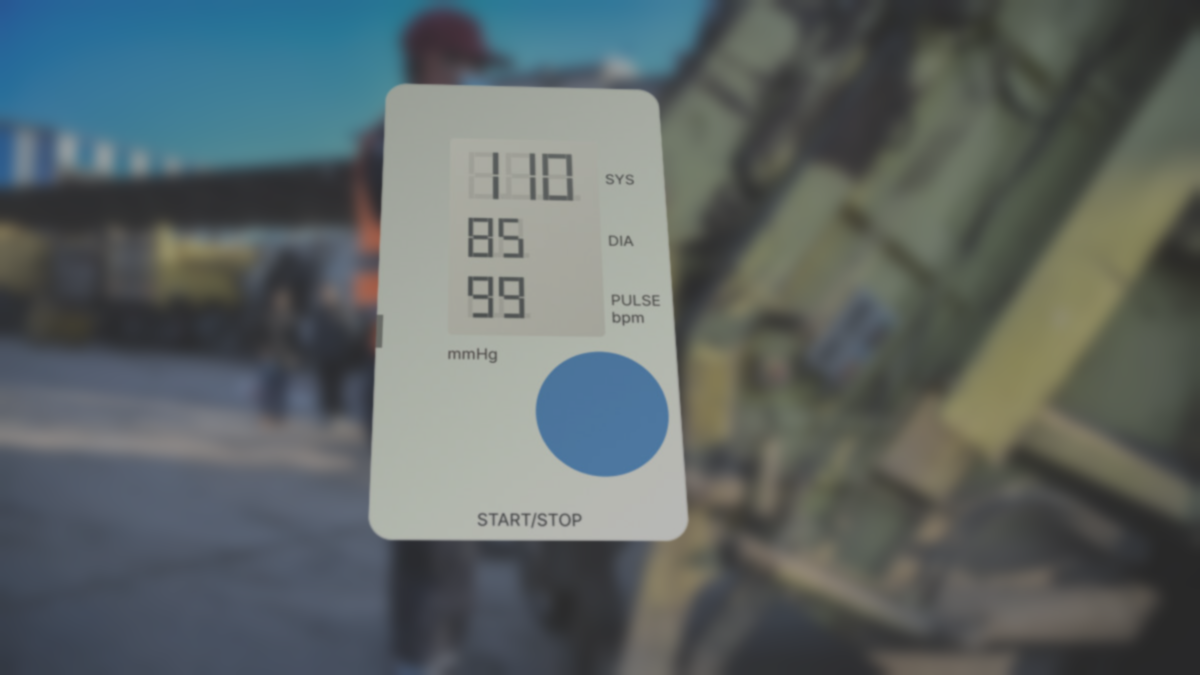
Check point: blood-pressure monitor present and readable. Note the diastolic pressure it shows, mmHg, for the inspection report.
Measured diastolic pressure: 85 mmHg
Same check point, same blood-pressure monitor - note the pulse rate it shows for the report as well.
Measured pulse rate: 99 bpm
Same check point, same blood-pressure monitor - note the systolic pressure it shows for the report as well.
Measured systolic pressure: 110 mmHg
